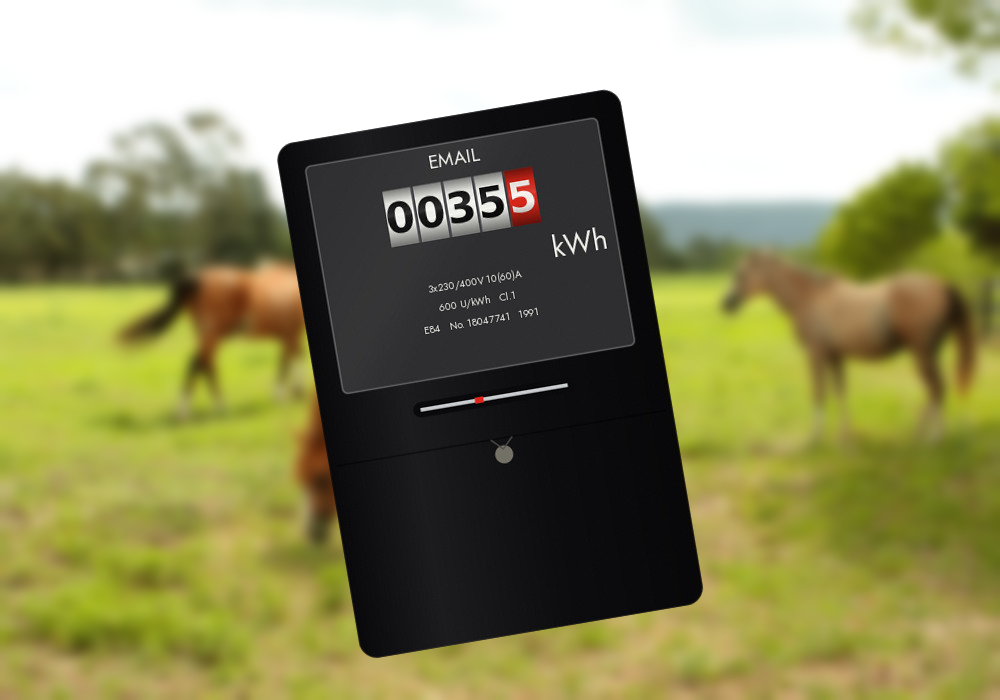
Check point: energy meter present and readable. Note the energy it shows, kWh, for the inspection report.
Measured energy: 35.5 kWh
